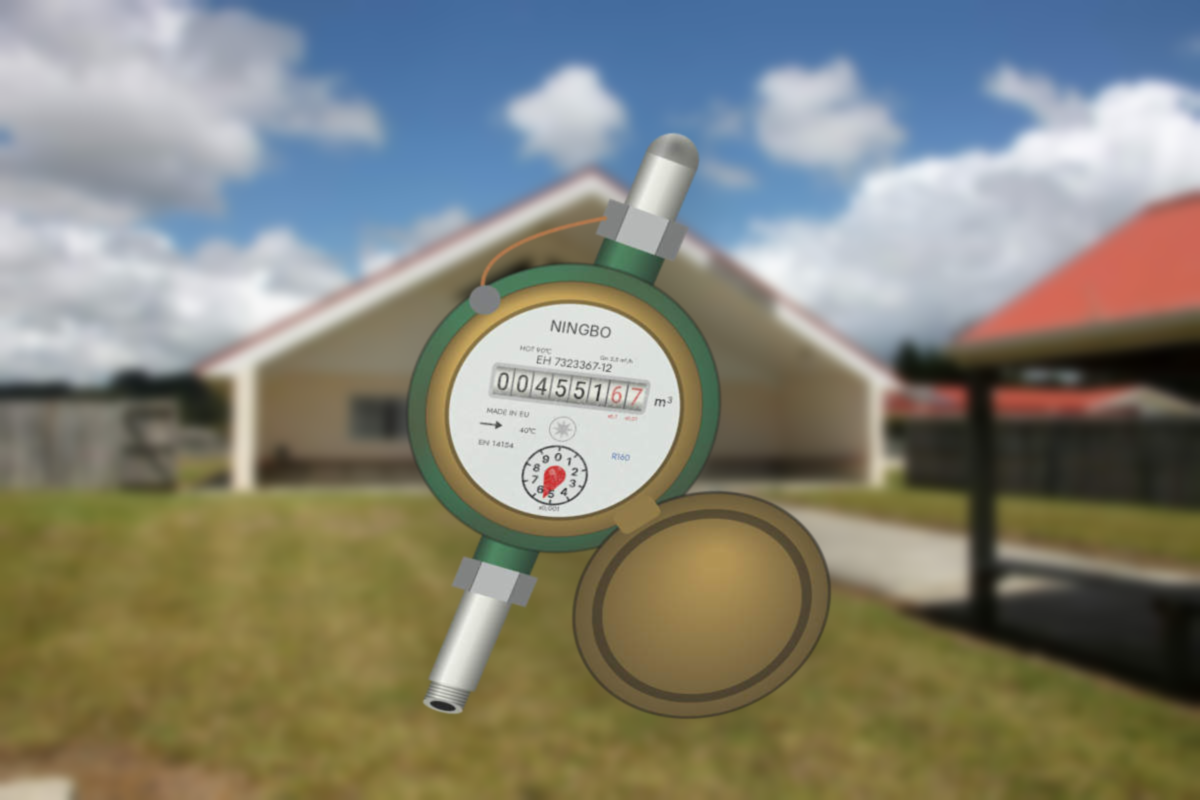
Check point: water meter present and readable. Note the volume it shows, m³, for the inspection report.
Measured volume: 4551.675 m³
